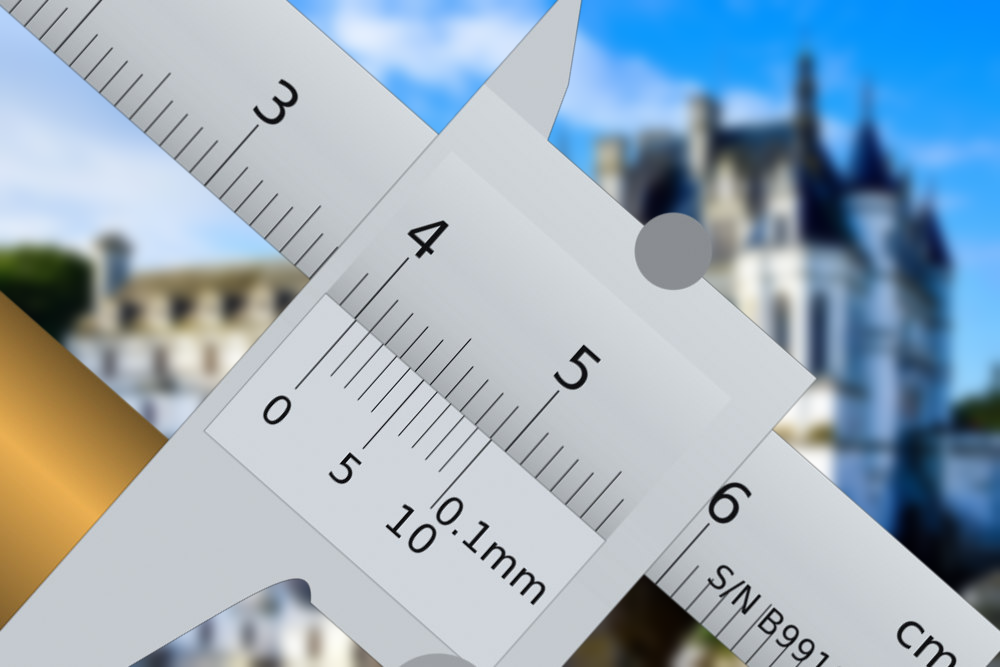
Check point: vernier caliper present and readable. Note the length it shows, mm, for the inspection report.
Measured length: 40.1 mm
